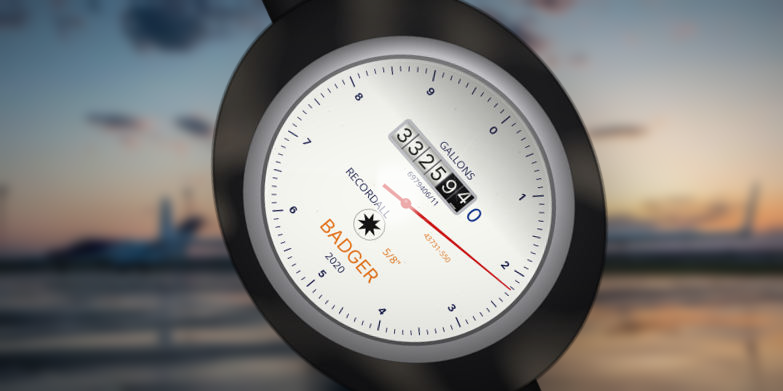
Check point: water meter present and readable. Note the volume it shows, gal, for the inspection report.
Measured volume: 3325942.2 gal
